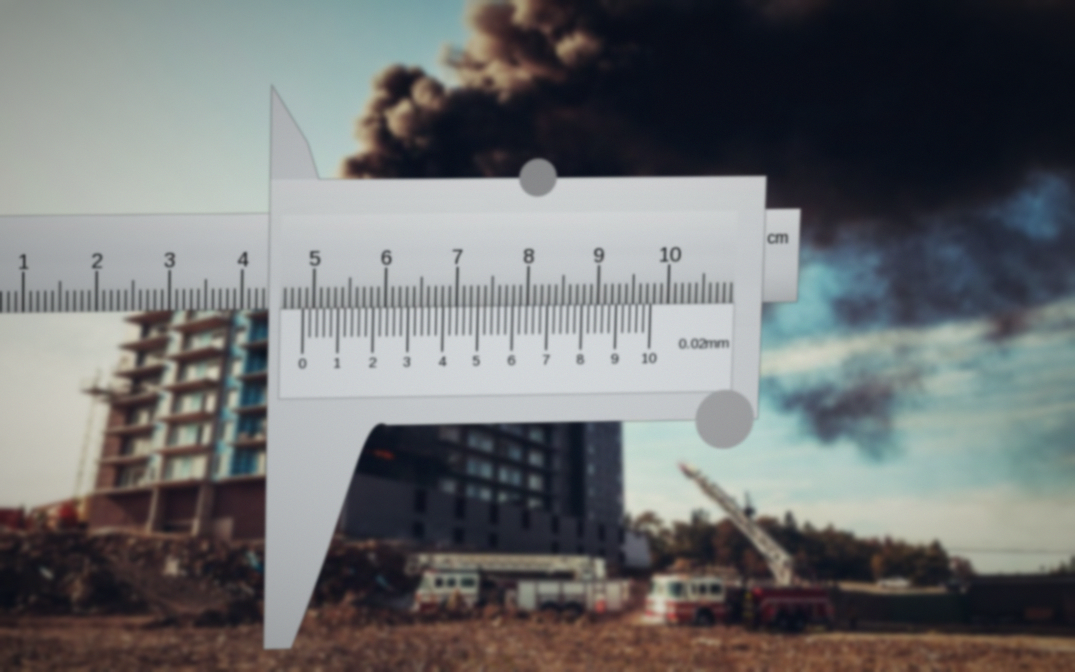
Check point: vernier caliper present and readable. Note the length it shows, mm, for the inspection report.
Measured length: 48.5 mm
